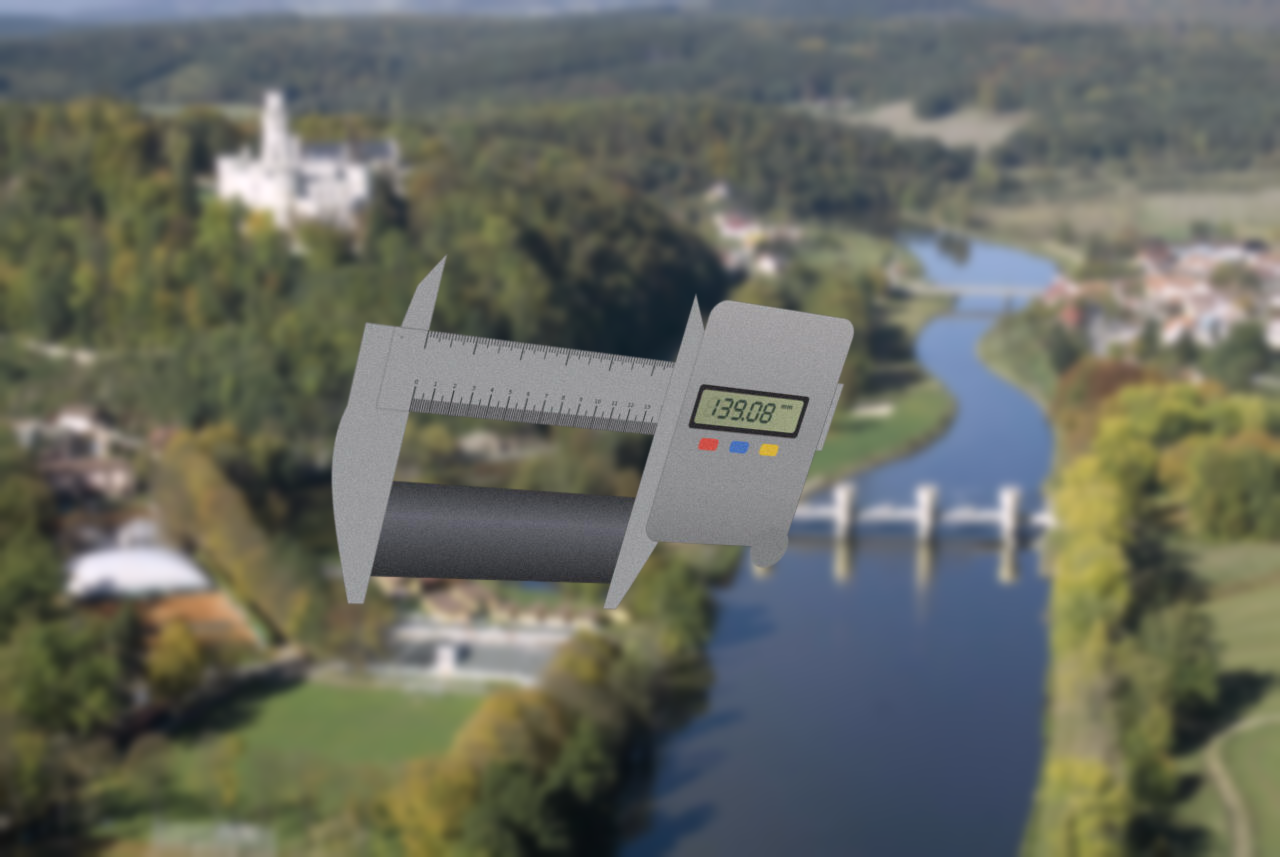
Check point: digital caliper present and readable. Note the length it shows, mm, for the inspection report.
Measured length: 139.08 mm
